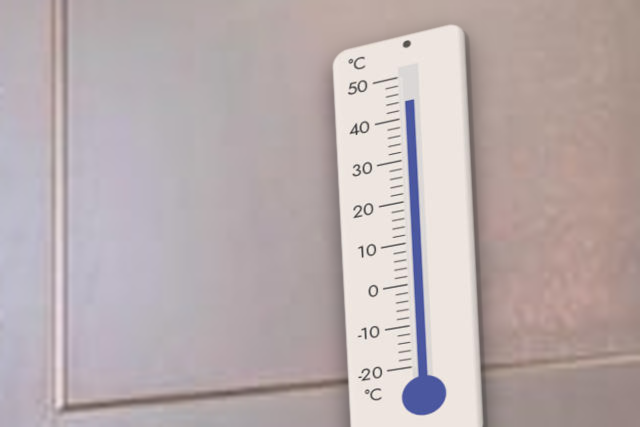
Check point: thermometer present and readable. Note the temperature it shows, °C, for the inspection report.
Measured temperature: 44 °C
